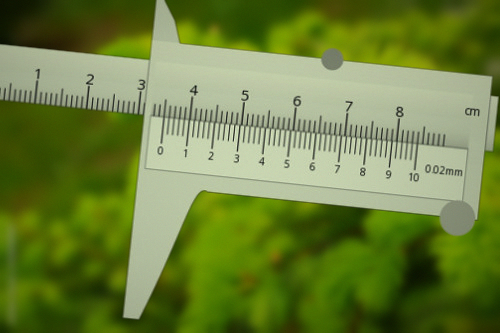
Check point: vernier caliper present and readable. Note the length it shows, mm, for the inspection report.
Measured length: 35.0 mm
